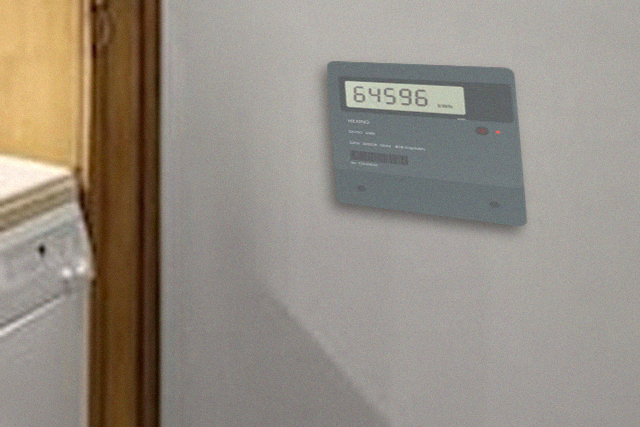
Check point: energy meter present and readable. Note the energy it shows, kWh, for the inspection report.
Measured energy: 64596 kWh
